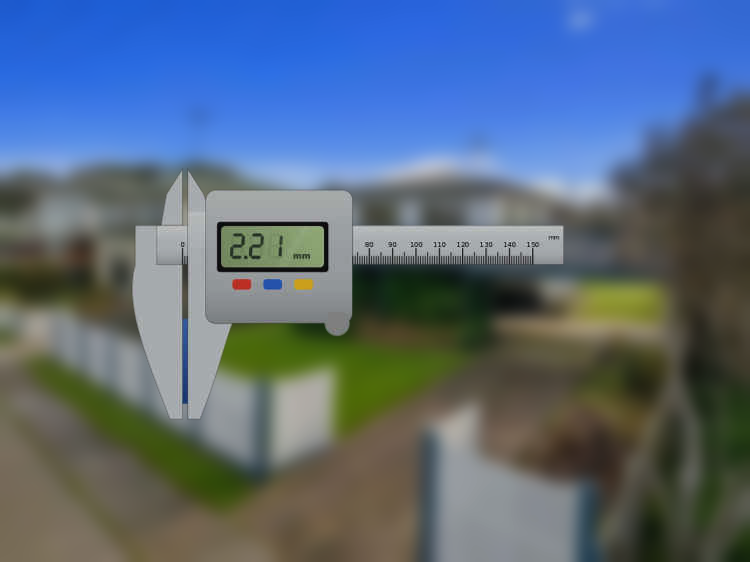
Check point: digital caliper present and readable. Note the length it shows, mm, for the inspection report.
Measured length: 2.21 mm
